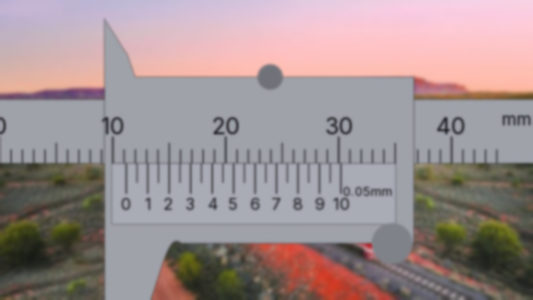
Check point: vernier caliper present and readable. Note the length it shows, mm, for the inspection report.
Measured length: 11.2 mm
